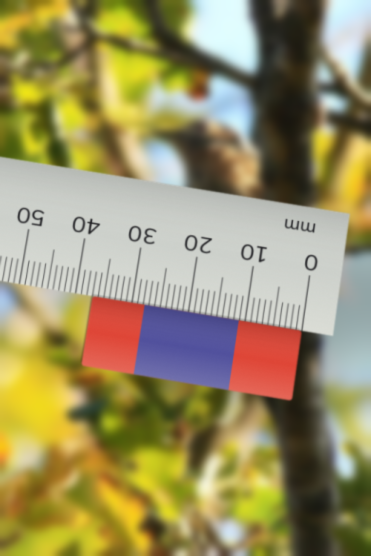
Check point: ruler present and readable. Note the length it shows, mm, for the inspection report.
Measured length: 37 mm
